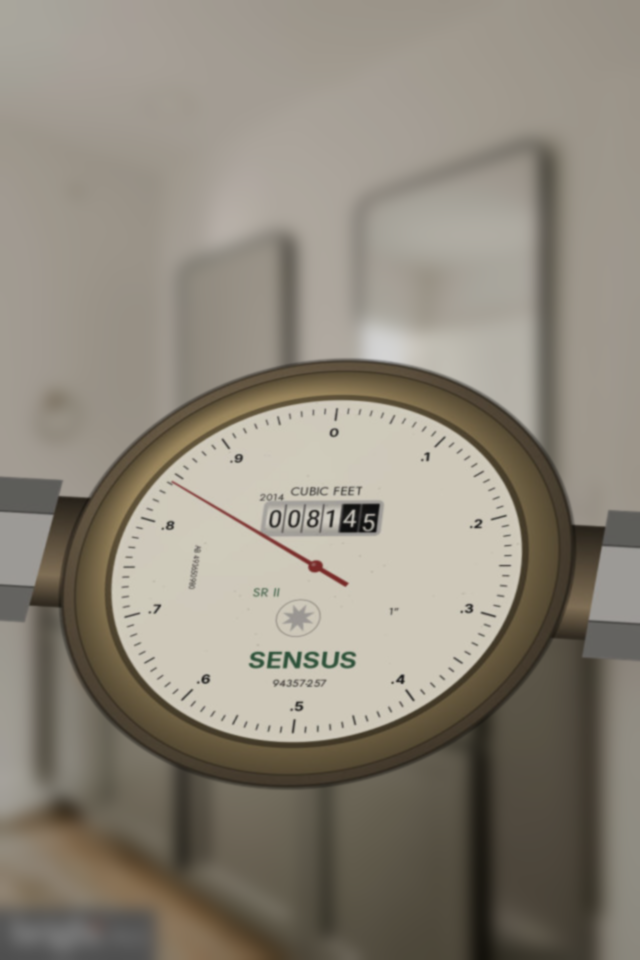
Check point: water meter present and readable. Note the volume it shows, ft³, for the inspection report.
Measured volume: 8144.84 ft³
